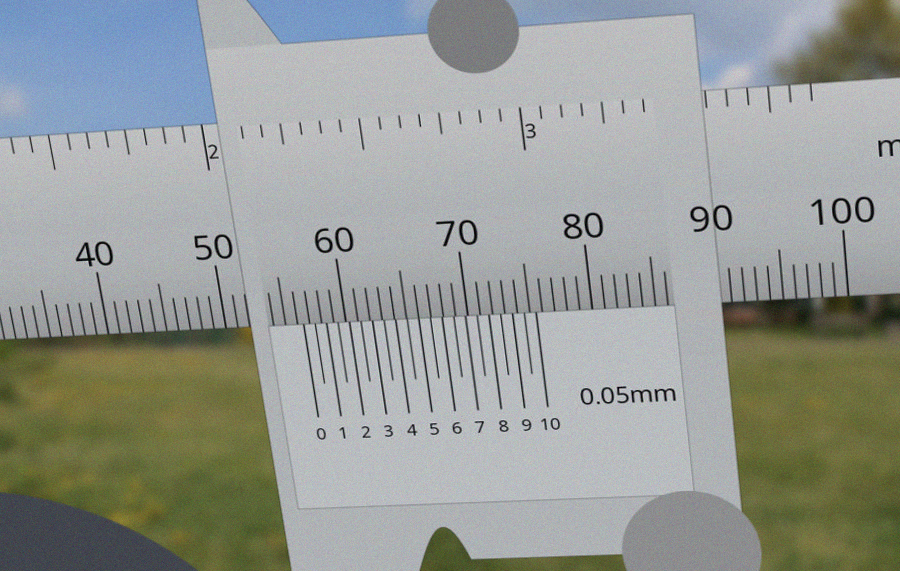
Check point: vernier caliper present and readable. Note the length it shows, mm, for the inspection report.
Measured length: 56.5 mm
